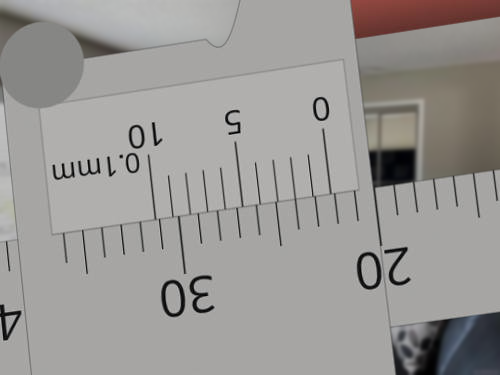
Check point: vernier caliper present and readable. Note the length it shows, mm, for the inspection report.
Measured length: 22.2 mm
